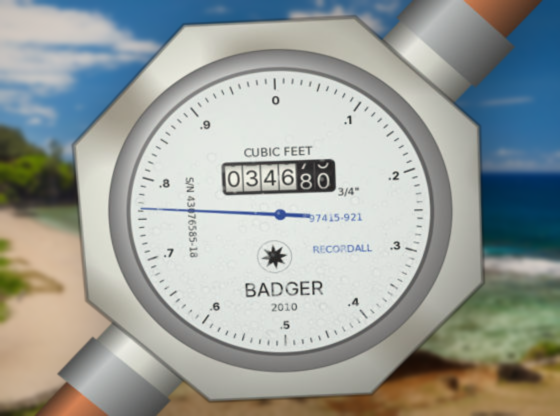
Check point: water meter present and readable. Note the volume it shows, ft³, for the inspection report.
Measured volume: 34679.76 ft³
